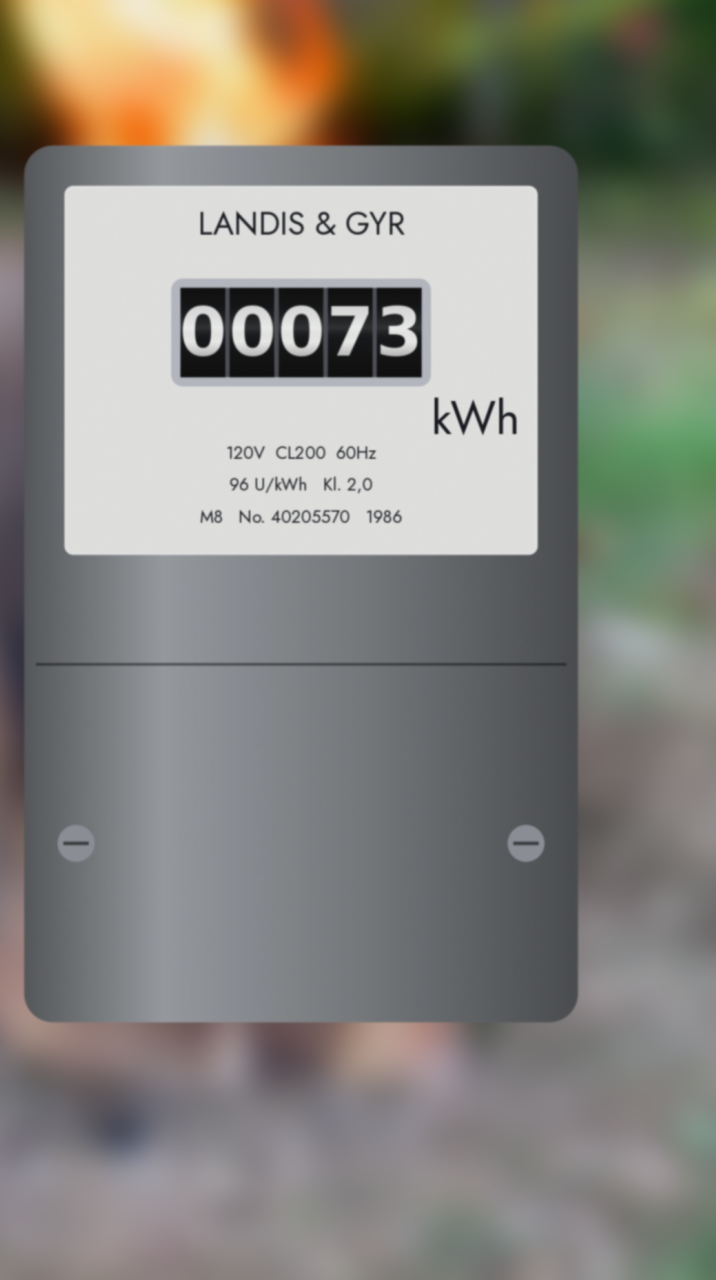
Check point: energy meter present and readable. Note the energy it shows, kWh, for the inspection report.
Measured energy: 73 kWh
